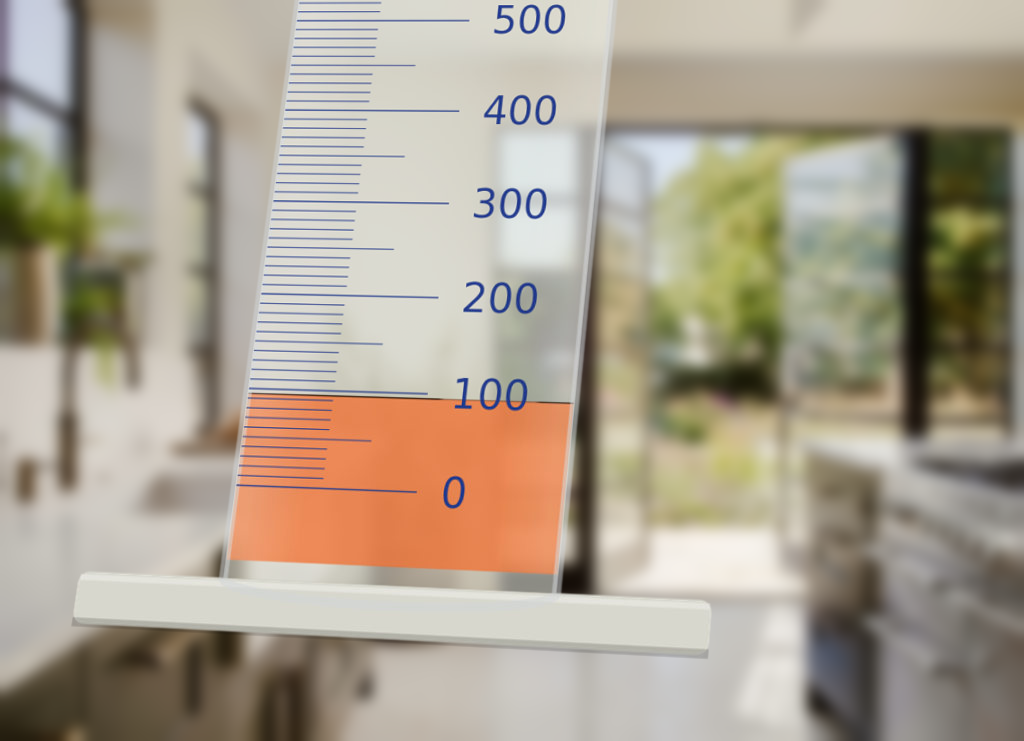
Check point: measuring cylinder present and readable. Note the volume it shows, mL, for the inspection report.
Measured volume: 95 mL
